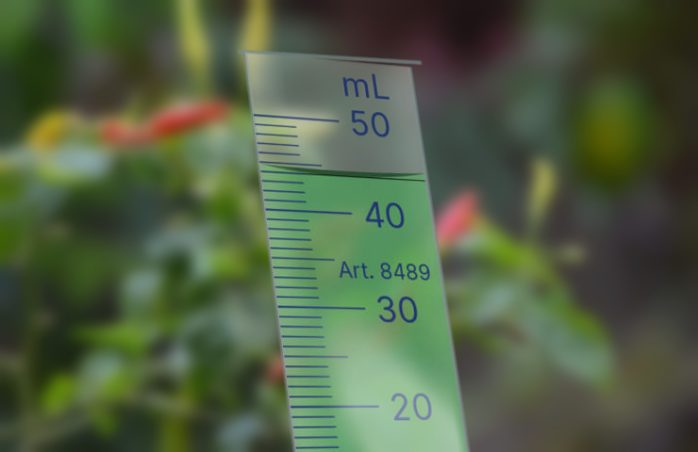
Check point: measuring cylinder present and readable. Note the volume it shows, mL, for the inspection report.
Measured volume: 44 mL
